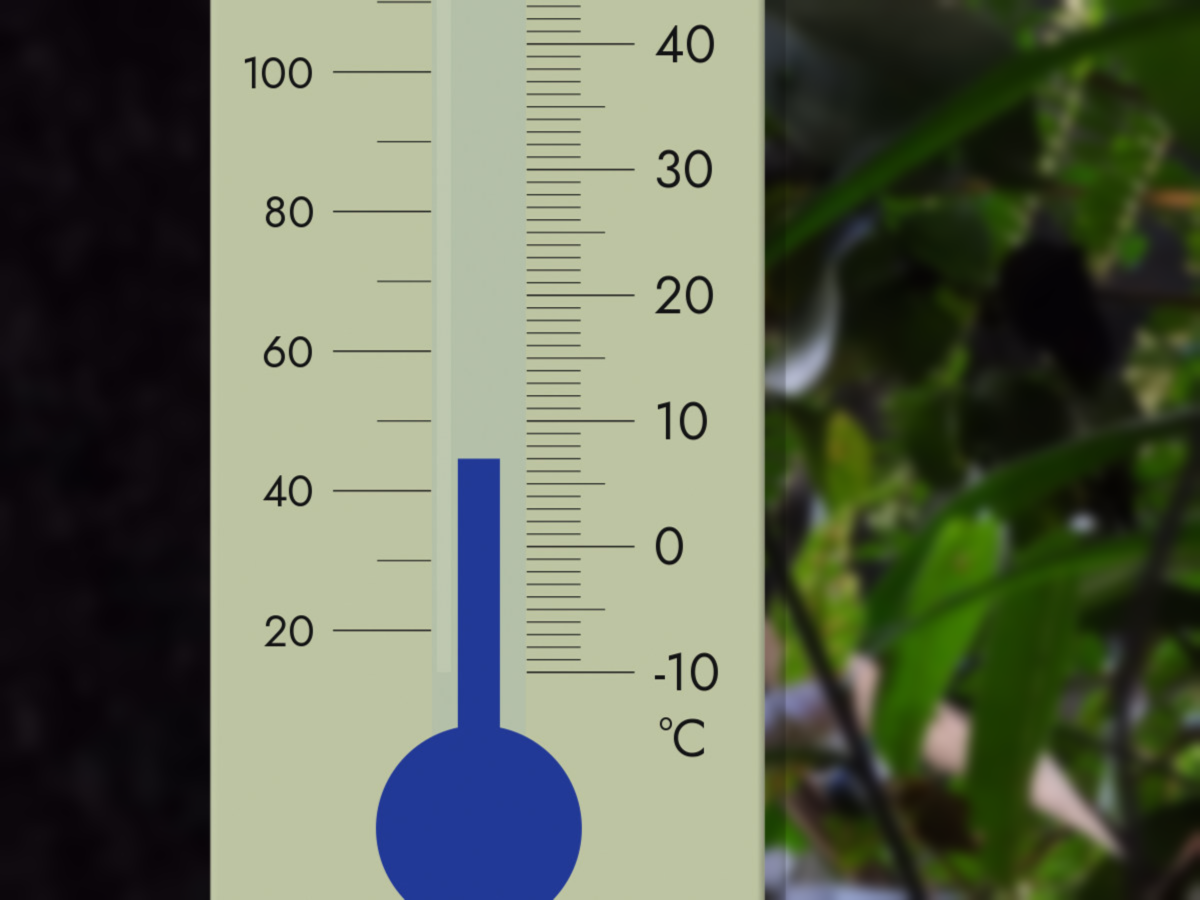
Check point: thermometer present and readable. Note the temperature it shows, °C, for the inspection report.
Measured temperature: 7 °C
